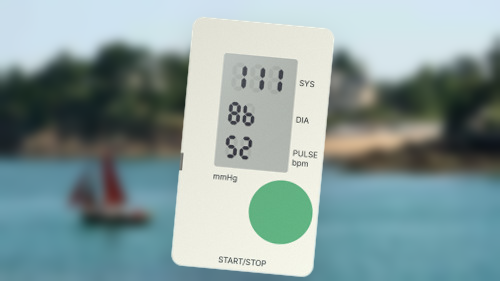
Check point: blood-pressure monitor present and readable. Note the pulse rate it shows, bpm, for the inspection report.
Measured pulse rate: 52 bpm
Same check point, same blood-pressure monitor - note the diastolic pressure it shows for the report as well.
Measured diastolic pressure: 86 mmHg
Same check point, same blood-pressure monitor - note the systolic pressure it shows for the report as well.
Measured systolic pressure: 111 mmHg
